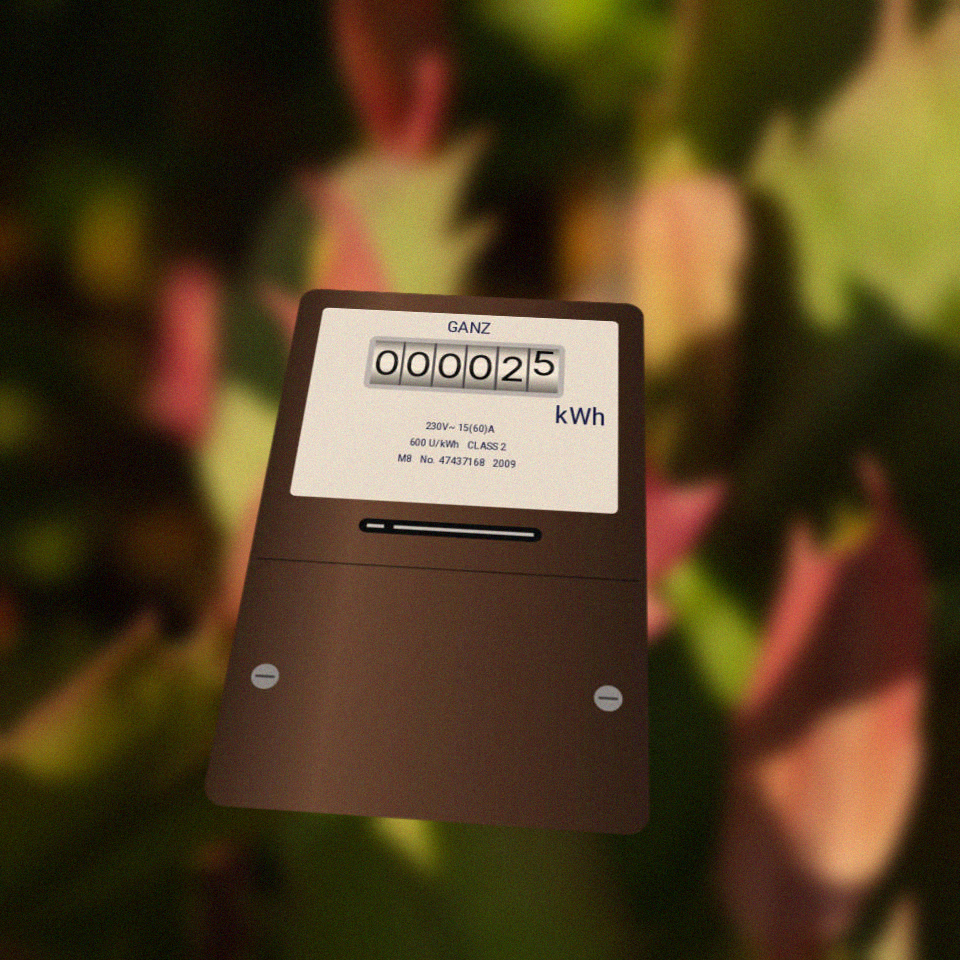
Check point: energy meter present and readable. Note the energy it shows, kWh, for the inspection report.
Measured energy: 25 kWh
